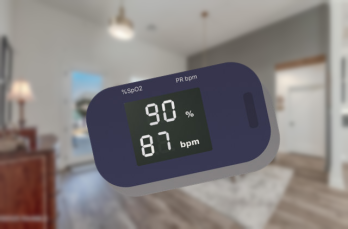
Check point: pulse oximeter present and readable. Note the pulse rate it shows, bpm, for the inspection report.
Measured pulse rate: 87 bpm
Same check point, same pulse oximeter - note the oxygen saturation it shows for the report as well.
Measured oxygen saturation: 90 %
